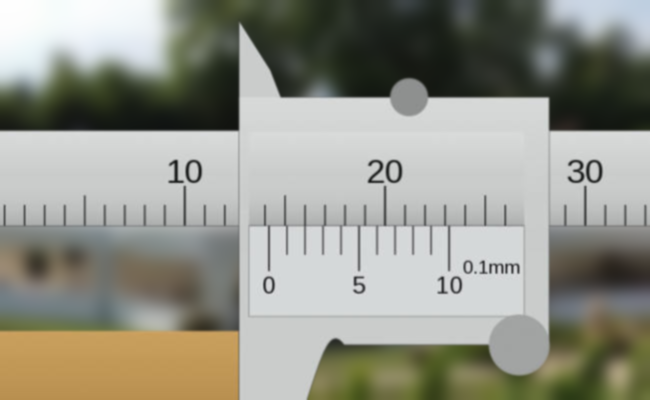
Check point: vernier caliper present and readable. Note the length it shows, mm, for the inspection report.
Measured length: 14.2 mm
